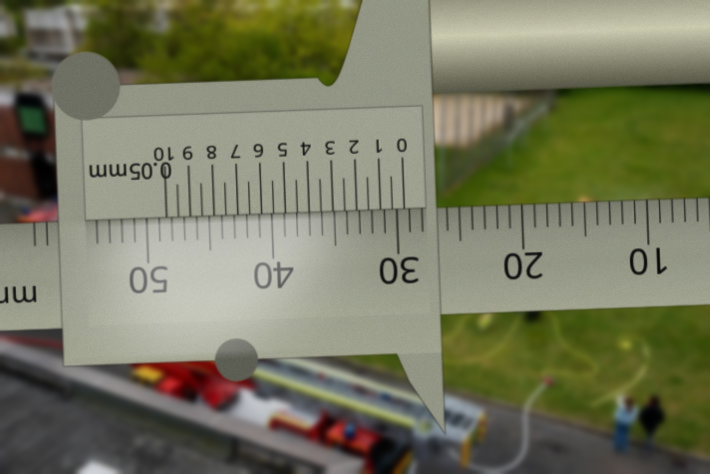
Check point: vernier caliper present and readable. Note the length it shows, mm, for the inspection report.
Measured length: 29.4 mm
